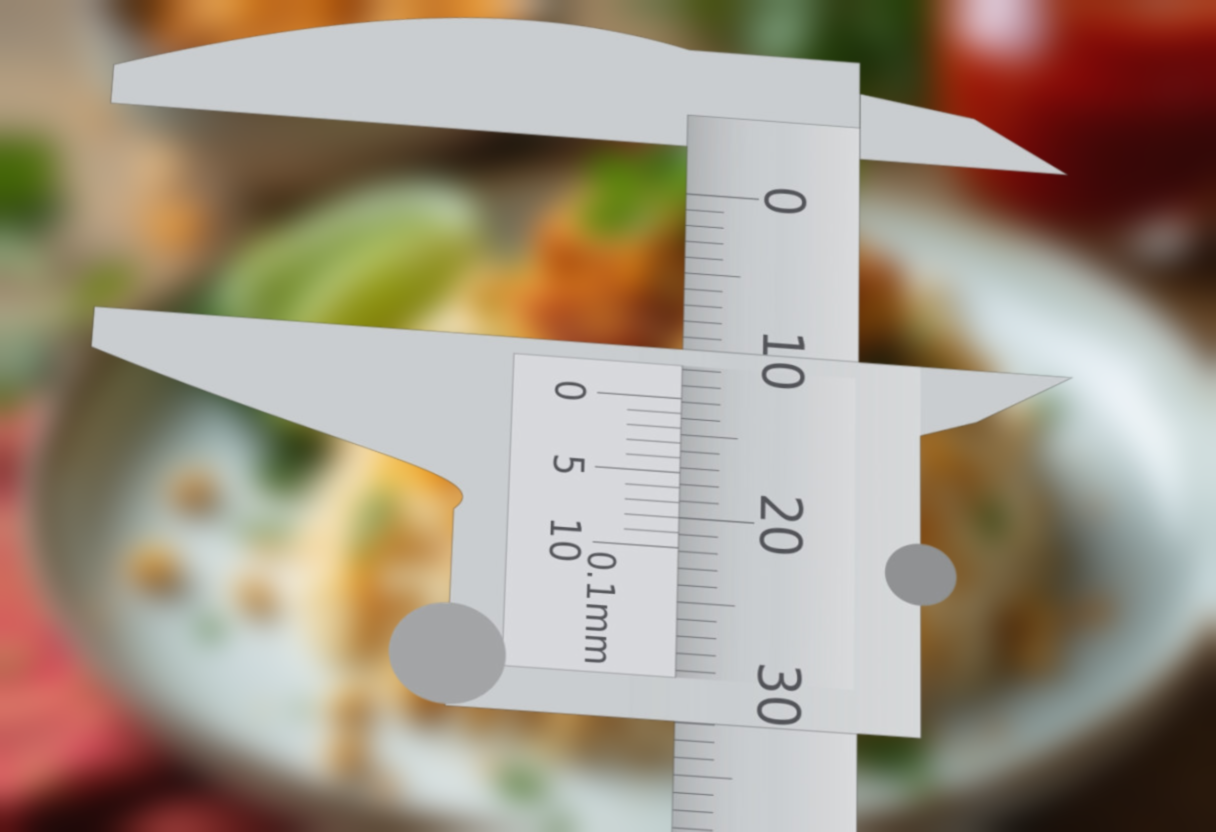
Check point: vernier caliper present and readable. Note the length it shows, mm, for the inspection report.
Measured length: 12.8 mm
